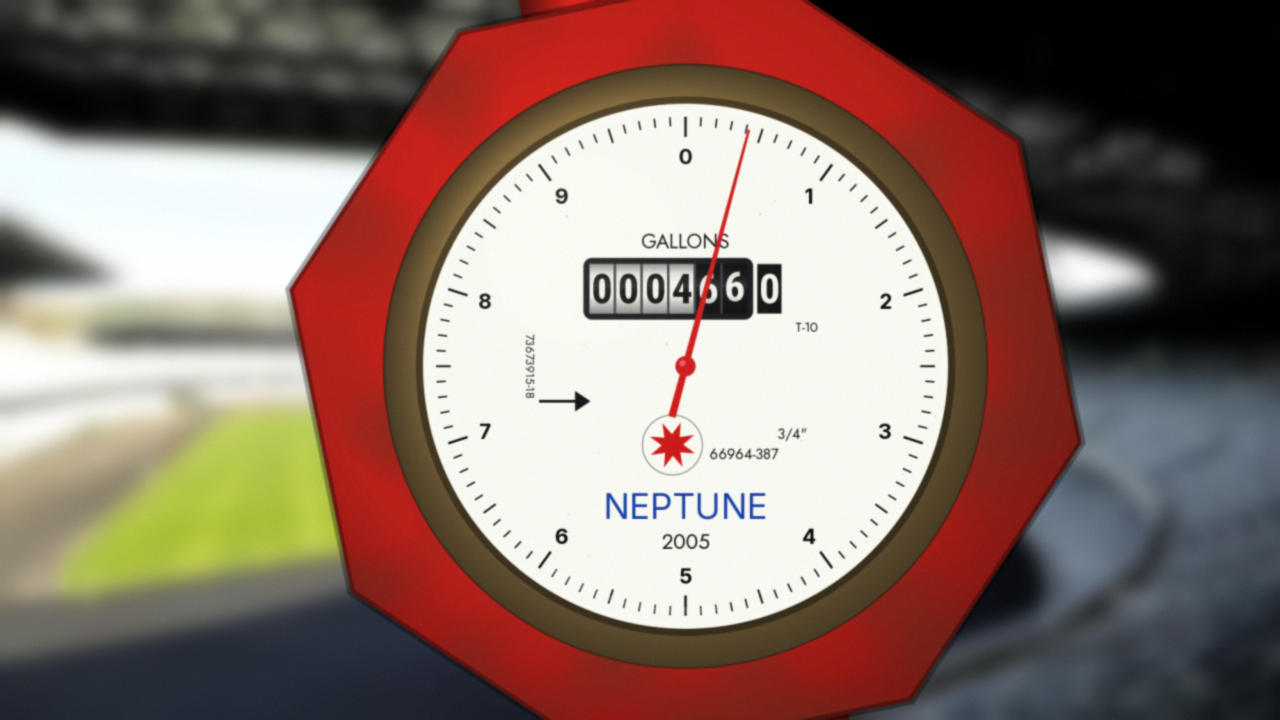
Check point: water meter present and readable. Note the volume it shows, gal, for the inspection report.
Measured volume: 4660.4 gal
